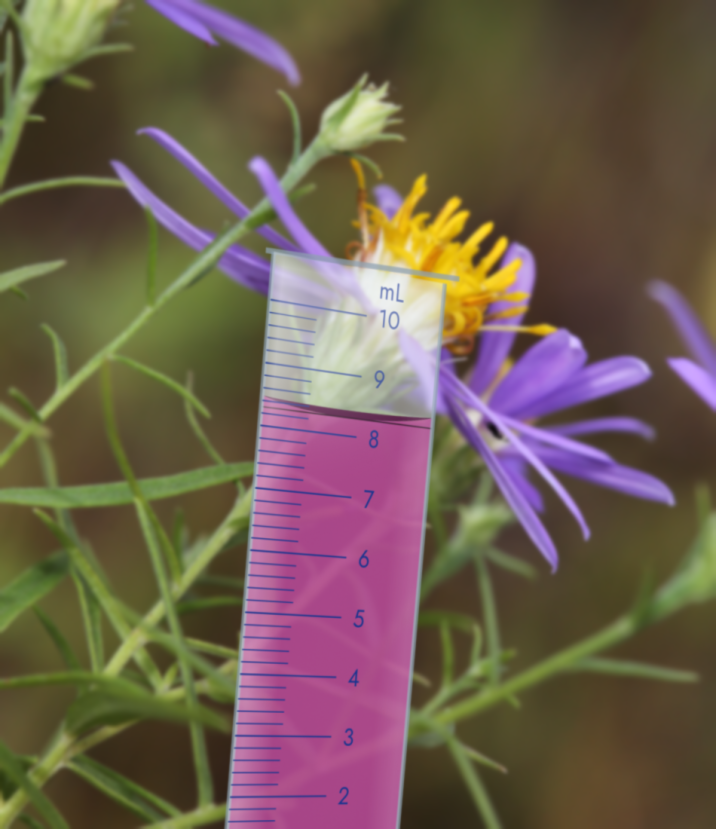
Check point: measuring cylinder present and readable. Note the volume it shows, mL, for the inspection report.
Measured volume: 8.3 mL
